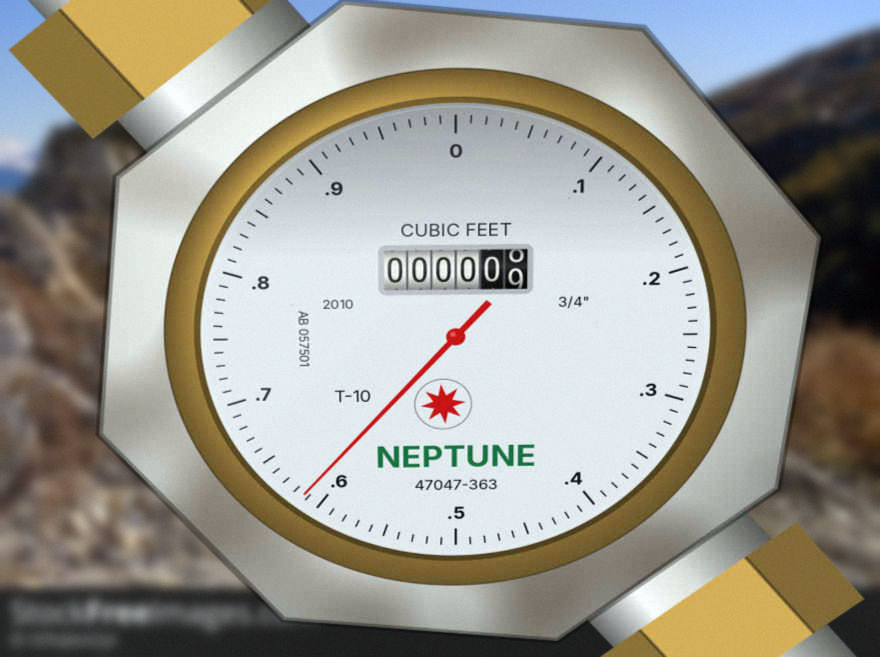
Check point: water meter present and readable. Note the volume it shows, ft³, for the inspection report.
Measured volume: 8.61 ft³
